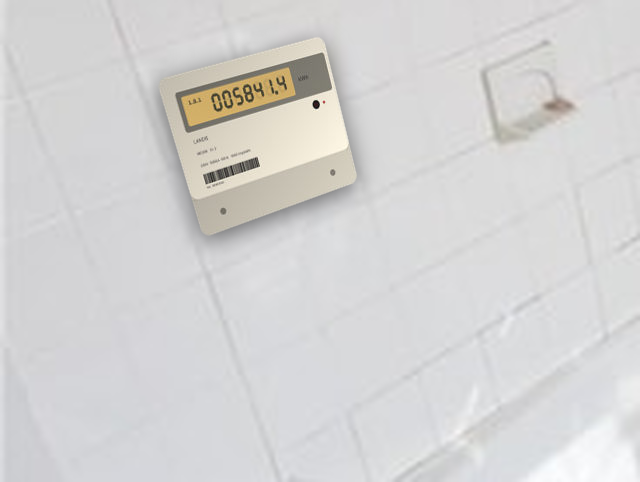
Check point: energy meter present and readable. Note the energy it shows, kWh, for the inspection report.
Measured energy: 5841.4 kWh
